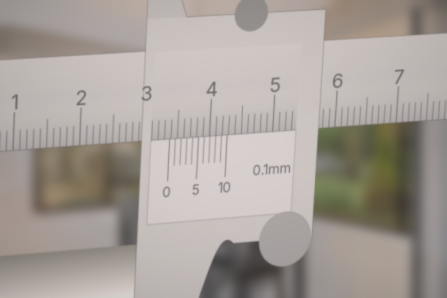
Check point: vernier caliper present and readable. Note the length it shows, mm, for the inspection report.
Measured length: 33.8 mm
